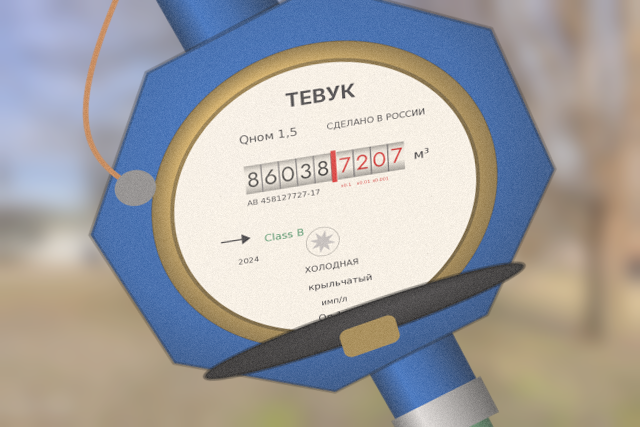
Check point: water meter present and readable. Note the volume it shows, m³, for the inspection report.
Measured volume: 86038.7207 m³
